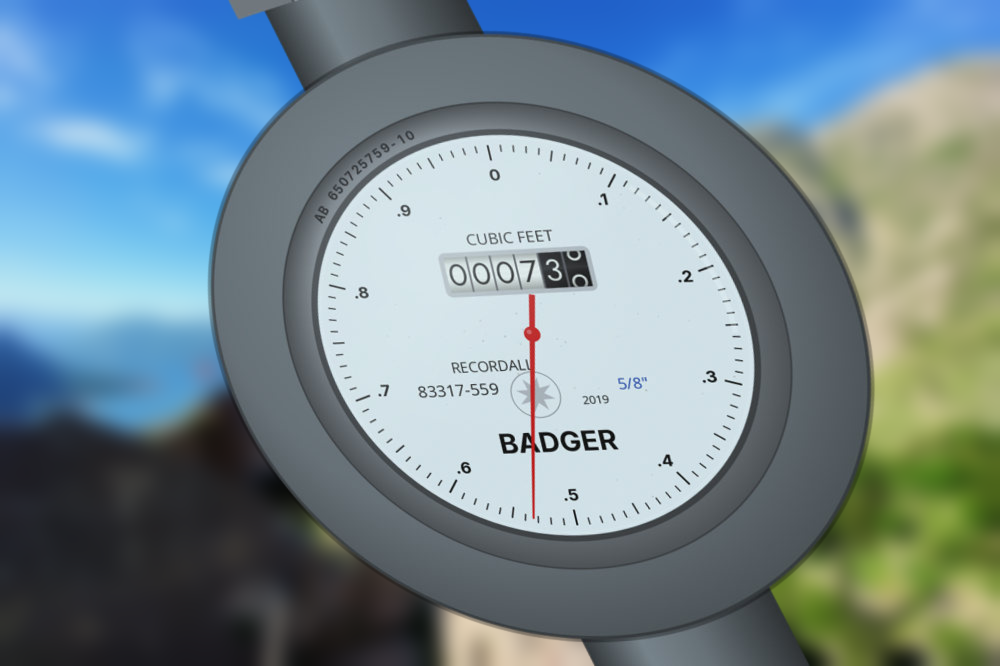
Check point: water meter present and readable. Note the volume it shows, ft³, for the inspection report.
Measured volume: 738.53 ft³
